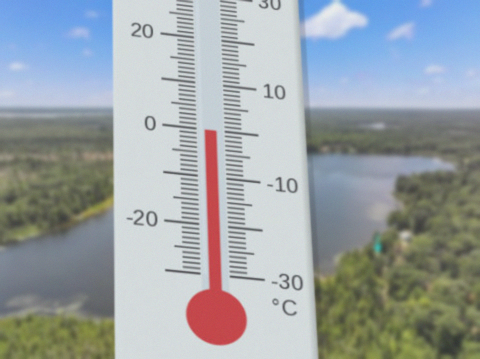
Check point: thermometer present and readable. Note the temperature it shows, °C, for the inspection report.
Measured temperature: 0 °C
